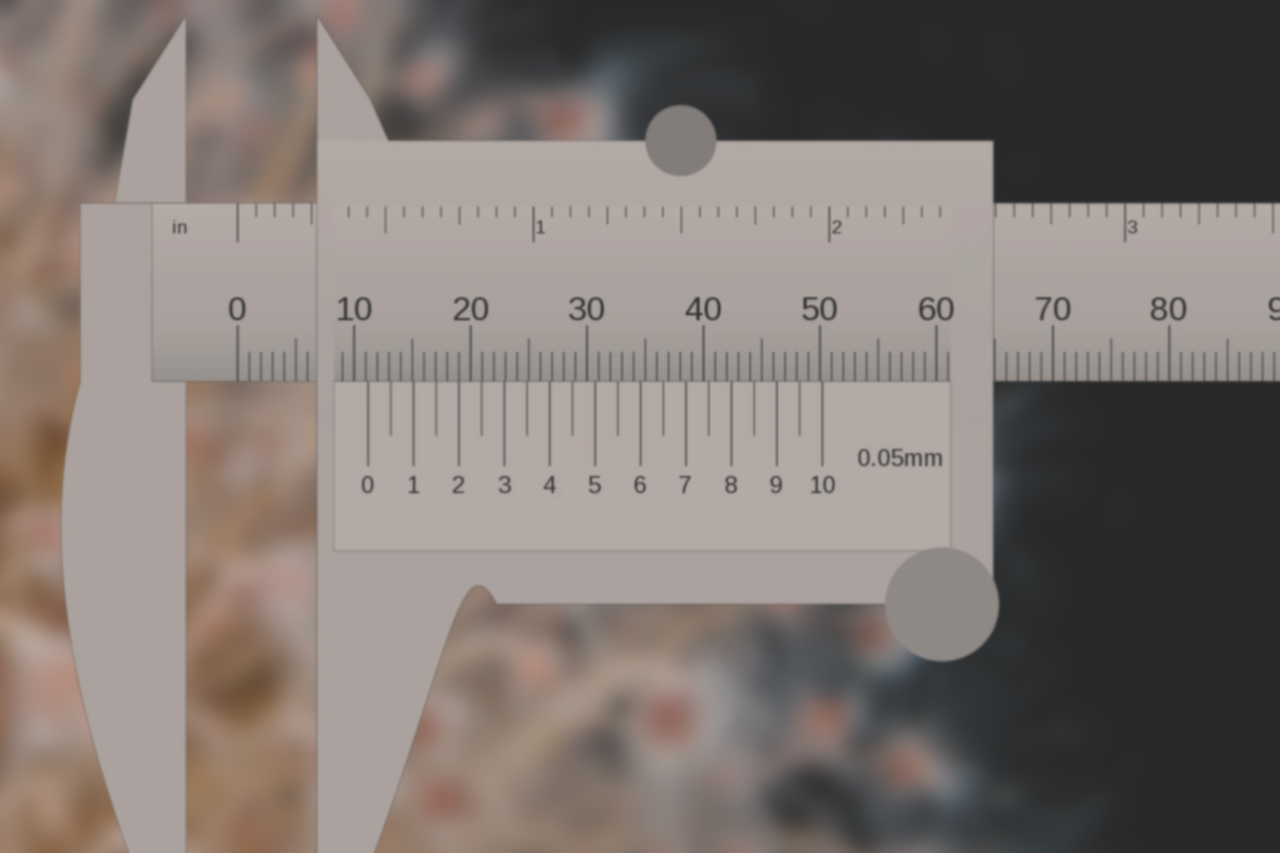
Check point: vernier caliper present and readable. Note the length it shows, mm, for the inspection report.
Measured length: 11.2 mm
